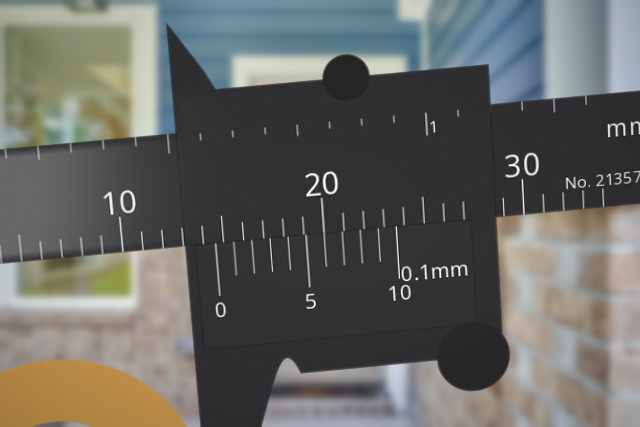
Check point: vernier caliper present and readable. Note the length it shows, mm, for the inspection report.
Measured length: 14.6 mm
